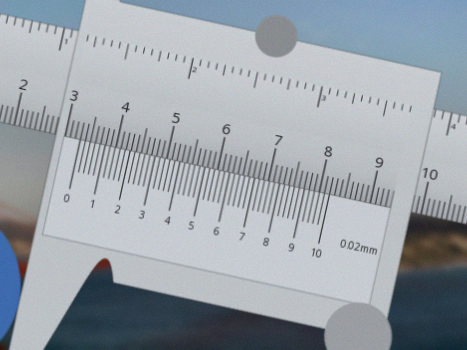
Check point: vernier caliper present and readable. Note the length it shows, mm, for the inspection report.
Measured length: 33.0 mm
